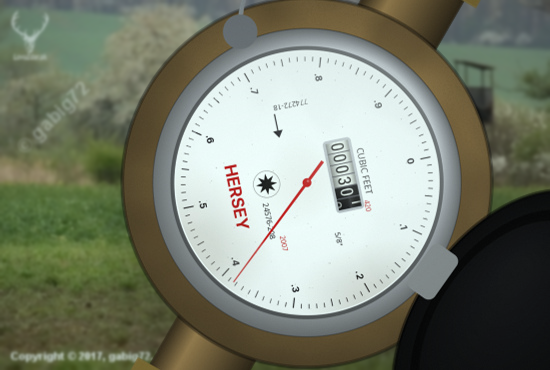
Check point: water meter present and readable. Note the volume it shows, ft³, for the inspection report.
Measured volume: 301.38 ft³
